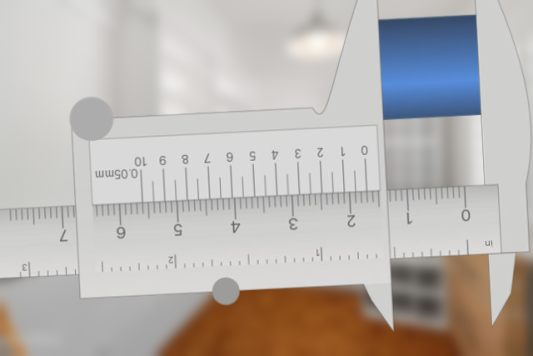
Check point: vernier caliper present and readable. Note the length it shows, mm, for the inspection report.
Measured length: 17.0 mm
